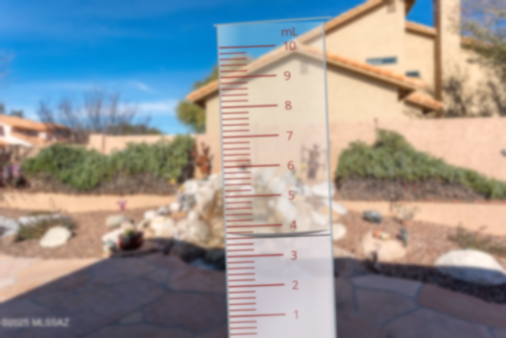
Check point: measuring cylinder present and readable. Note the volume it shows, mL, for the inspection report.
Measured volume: 3.6 mL
